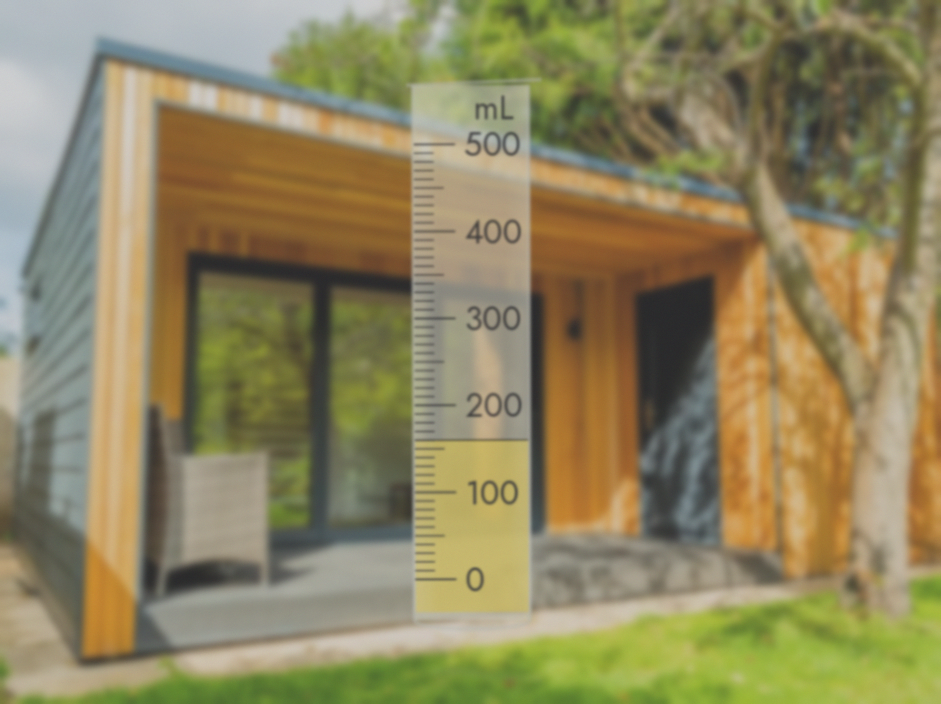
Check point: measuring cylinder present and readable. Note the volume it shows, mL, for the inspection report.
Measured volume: 160 mL
